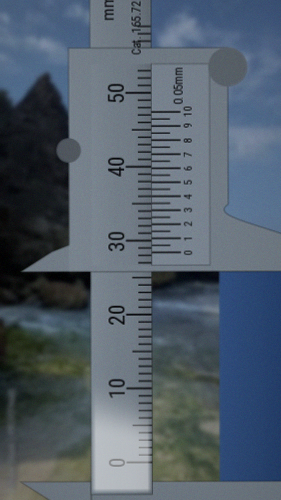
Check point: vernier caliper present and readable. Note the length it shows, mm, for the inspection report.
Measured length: 28.4 mm
